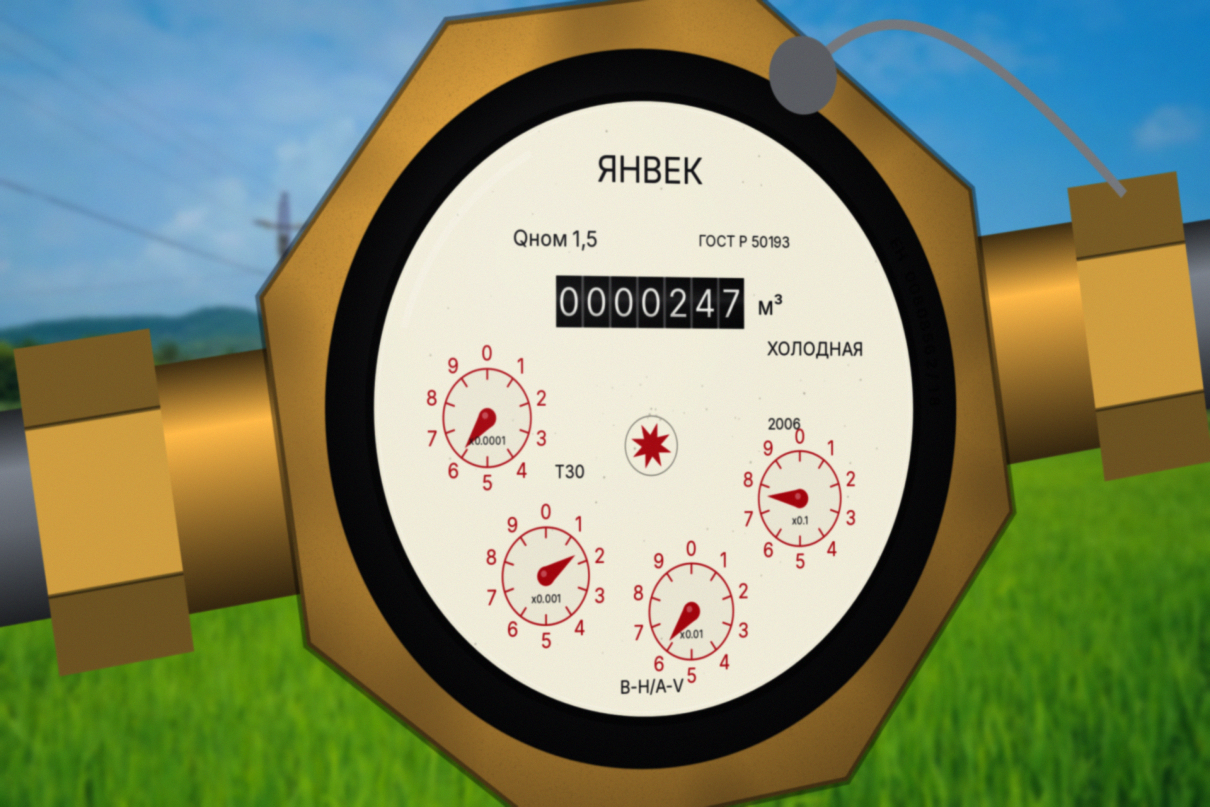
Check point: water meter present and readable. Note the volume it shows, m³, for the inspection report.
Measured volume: 247.7616 m³
